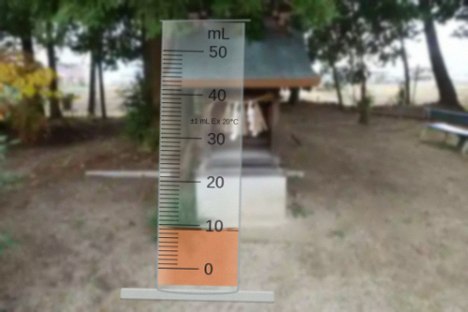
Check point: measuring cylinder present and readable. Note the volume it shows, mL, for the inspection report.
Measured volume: 9 mL
